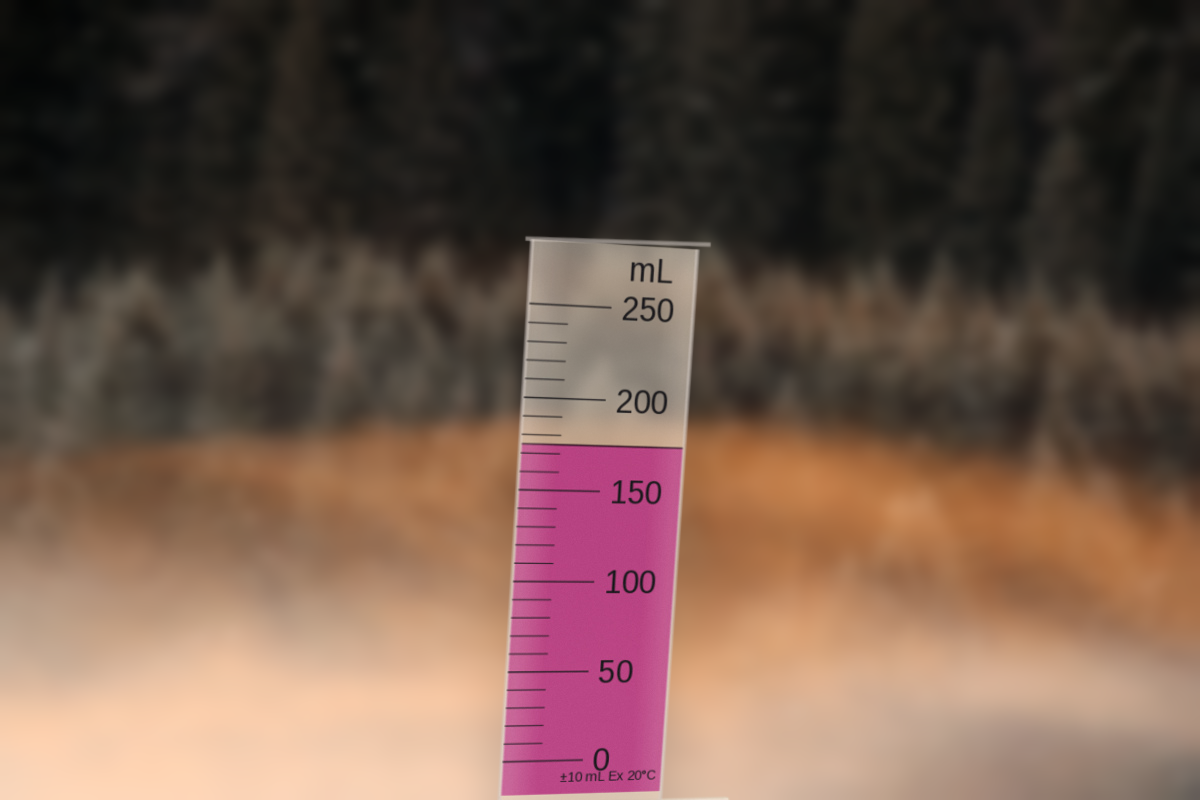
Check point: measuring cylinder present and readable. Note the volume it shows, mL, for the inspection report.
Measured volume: 175 mL
